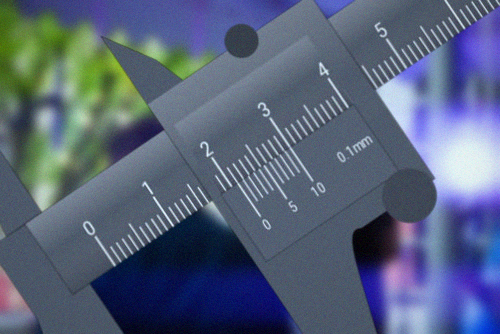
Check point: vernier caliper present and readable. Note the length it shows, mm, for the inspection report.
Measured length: 21.0 mm
